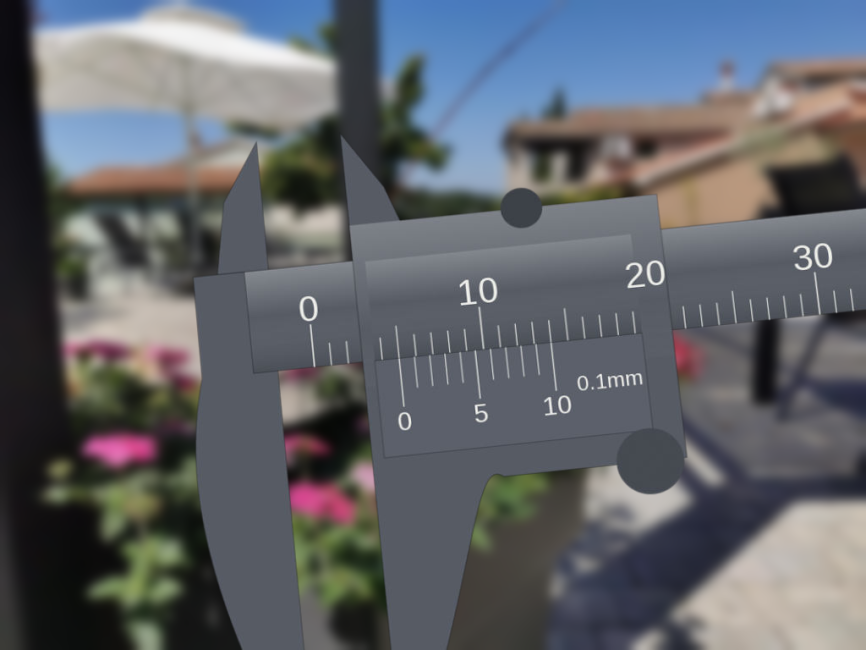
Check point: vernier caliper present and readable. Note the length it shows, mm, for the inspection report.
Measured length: 5.0 mm
